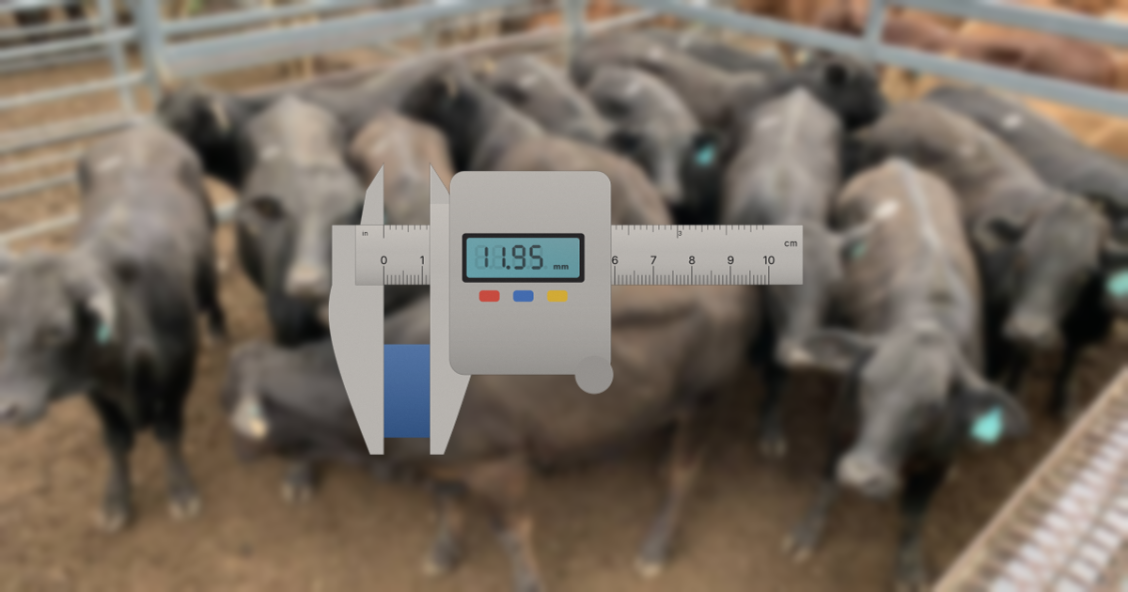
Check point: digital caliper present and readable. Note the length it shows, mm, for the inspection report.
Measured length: 11.95 mm
